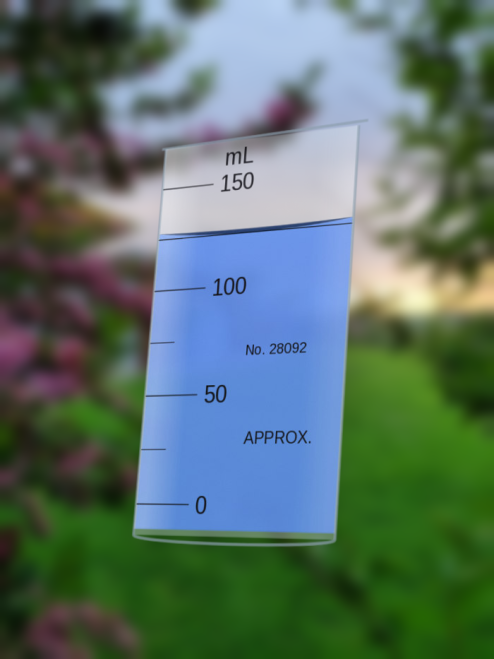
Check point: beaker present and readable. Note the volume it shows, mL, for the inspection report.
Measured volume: 125 mL
